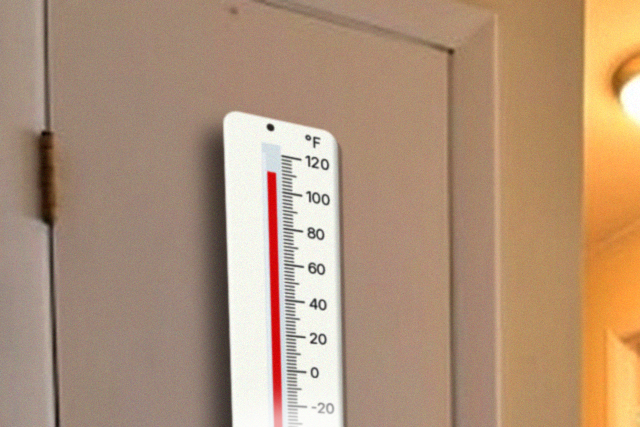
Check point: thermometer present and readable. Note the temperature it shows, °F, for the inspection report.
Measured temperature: 110 °F
